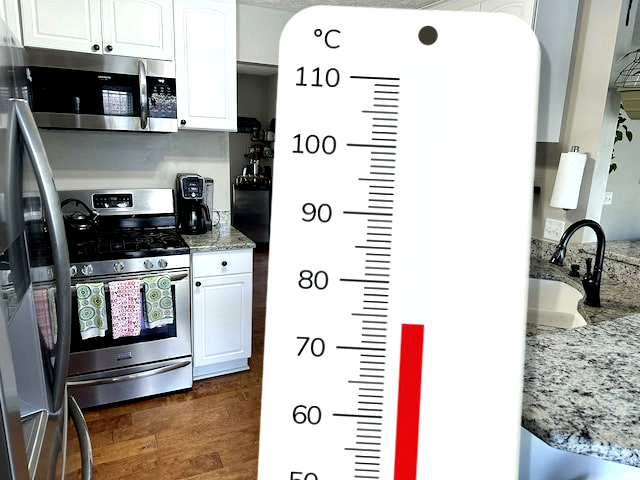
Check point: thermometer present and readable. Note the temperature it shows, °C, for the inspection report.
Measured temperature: 74 °C
